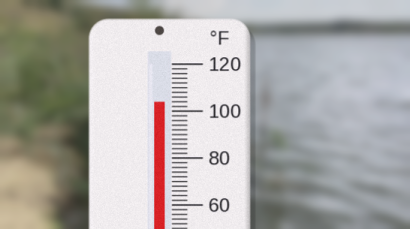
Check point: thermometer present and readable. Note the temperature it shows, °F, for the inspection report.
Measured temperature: 104 °F
